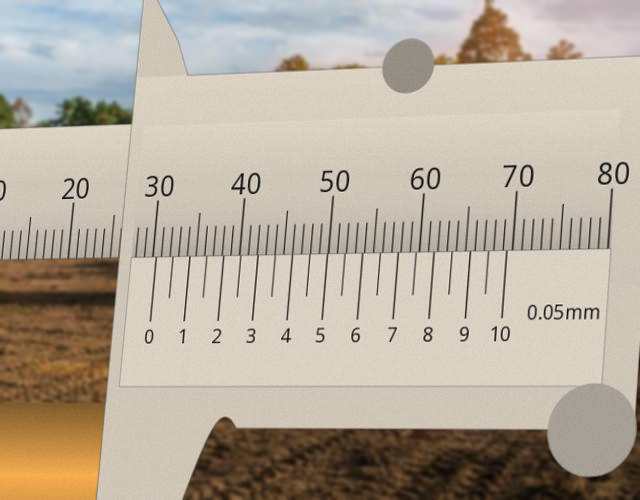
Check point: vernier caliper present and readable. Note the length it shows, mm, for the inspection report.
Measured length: 30.4 mm
